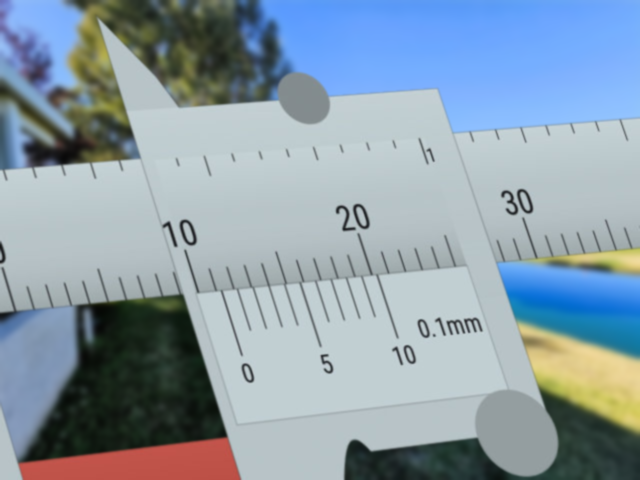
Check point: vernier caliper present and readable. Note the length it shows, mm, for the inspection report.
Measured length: 11.3 mm
